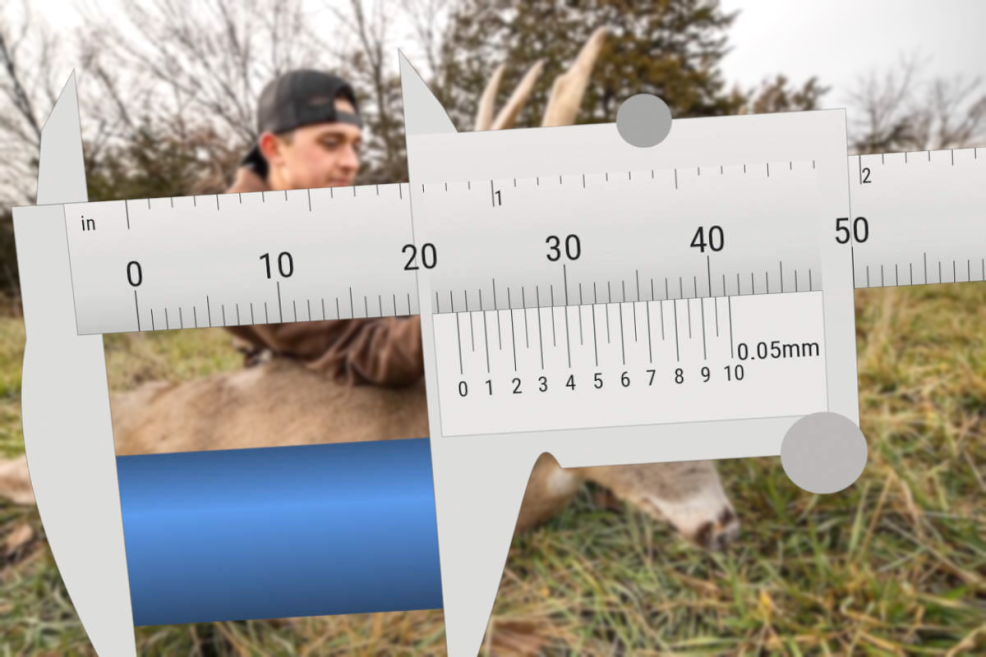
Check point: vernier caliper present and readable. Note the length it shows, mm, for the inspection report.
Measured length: 22.3 mm
